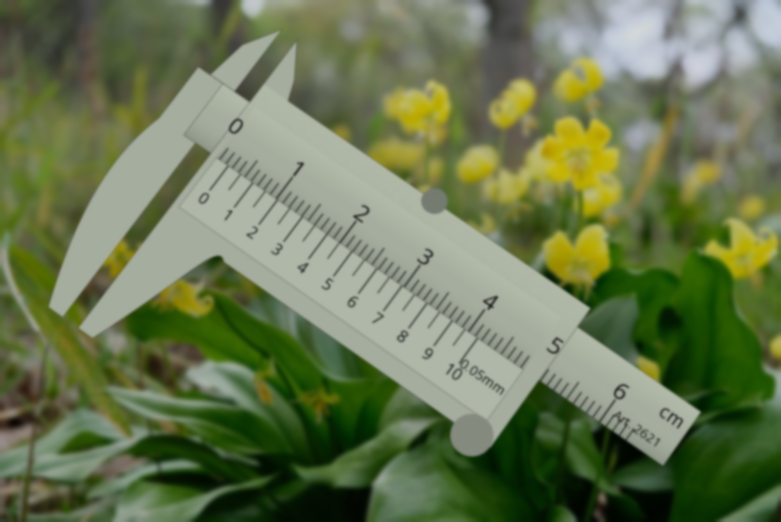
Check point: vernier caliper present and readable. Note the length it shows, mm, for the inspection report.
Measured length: 2.4 mm
